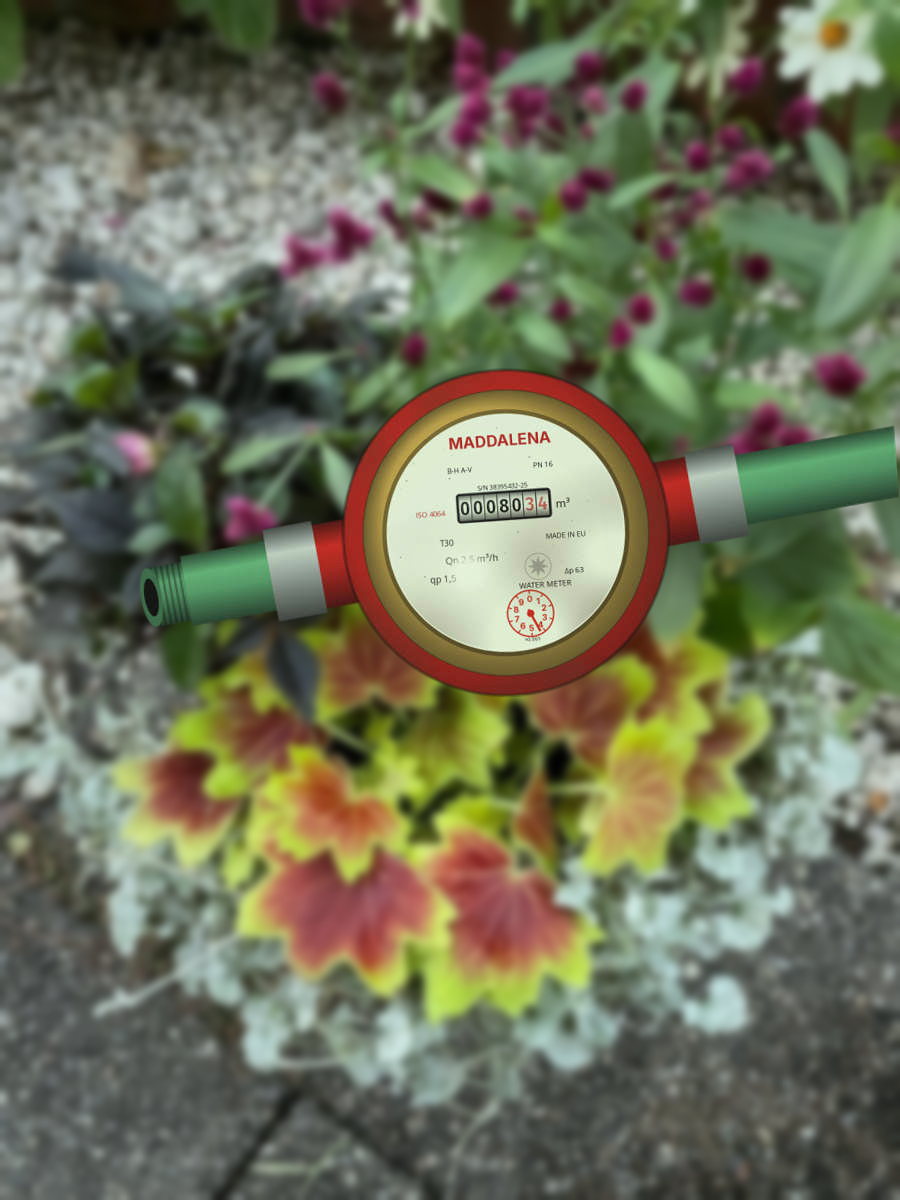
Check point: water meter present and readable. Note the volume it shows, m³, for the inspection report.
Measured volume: 80.344 m³
